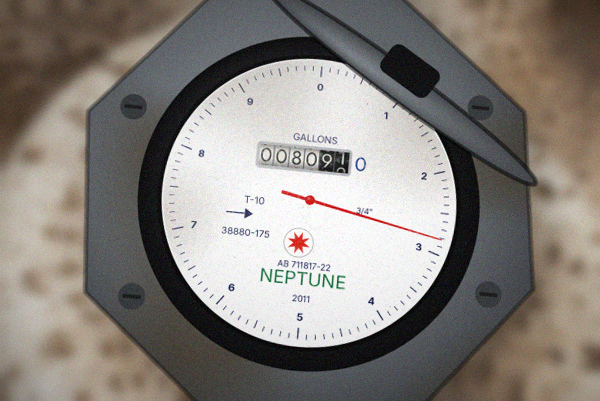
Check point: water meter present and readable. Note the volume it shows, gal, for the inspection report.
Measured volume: 80912.8 gal
